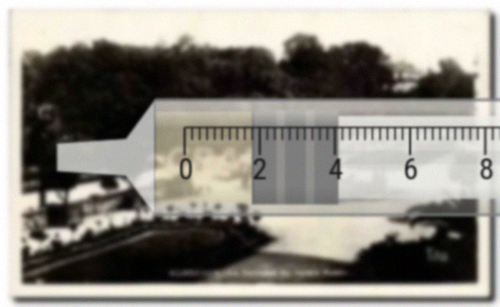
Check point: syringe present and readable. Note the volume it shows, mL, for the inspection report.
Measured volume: 1.8 mL
